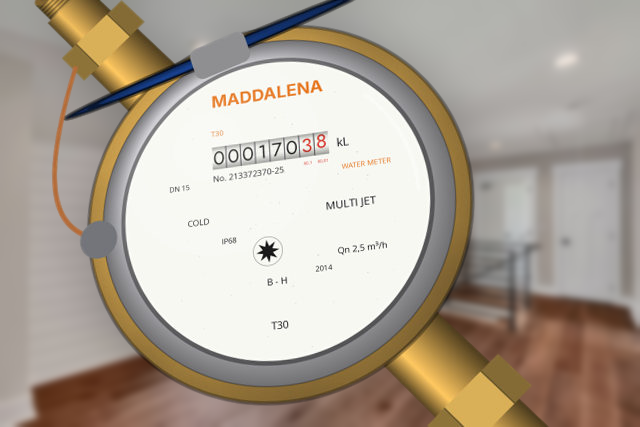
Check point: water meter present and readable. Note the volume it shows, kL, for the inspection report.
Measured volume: 170.38 kL
